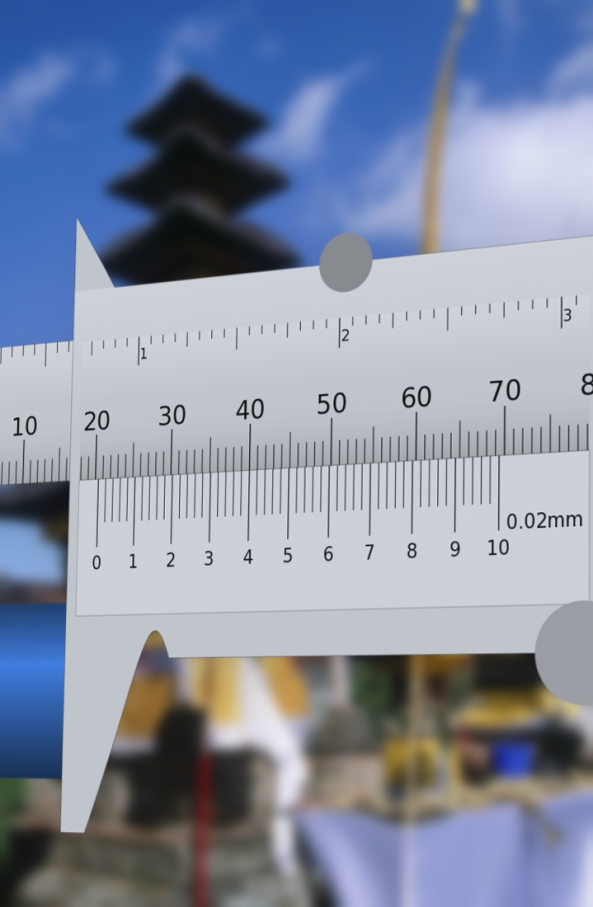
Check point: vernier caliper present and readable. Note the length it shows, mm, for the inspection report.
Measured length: 20.4 mm
